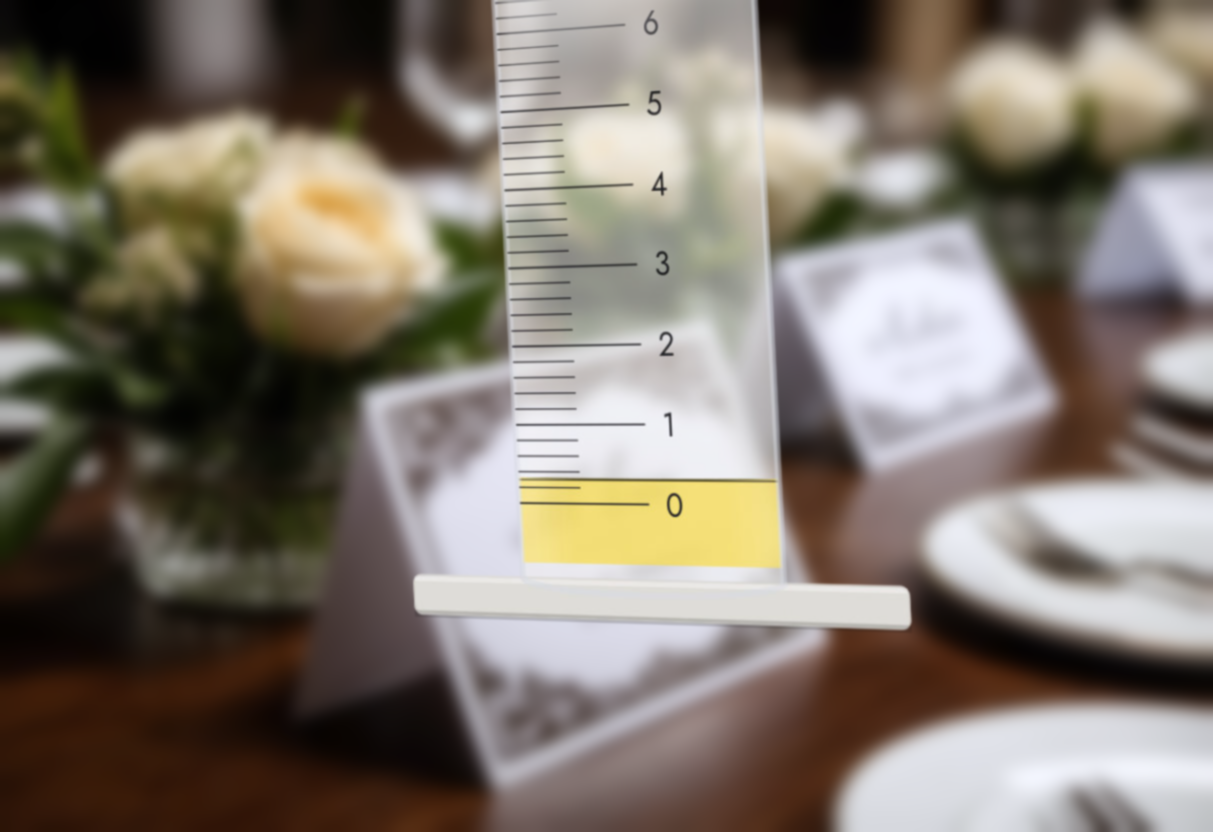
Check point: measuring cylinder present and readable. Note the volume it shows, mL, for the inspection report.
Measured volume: 0.3 mL
